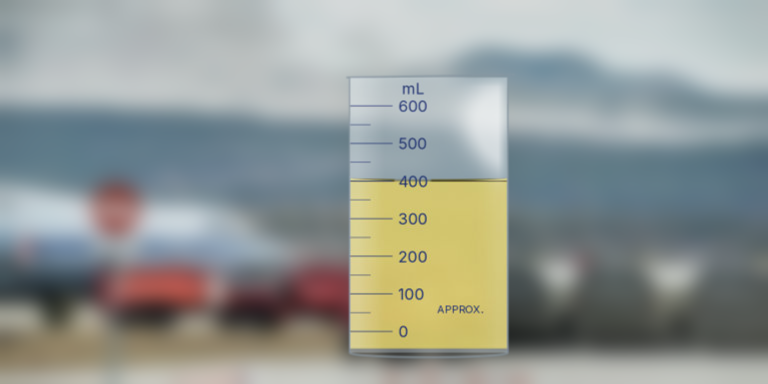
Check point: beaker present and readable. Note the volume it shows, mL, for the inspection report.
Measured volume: 400 mL
